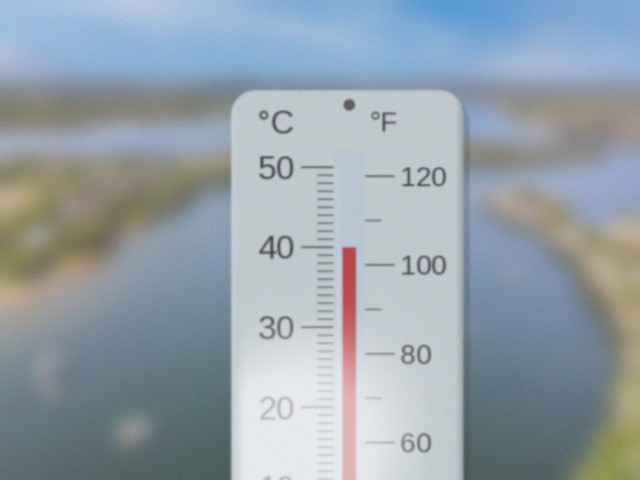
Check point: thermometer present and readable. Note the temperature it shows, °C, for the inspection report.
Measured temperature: 40 °C
